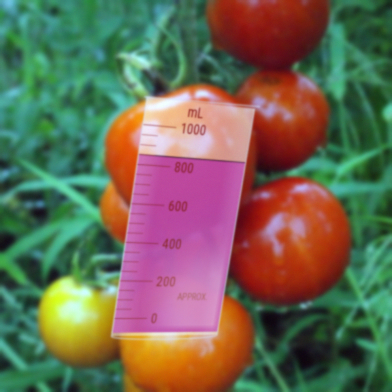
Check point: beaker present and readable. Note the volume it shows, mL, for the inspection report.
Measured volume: 850 mL
